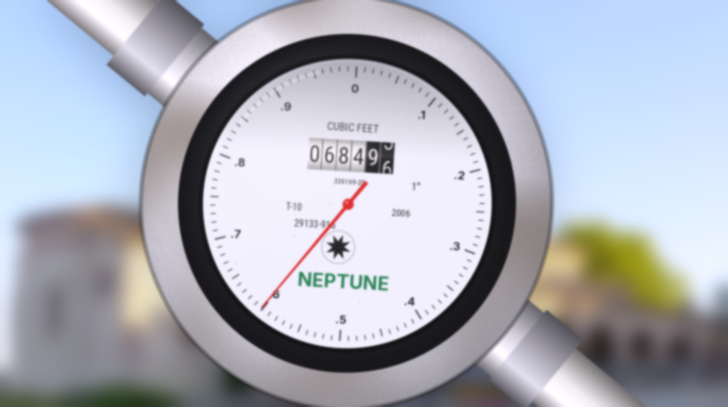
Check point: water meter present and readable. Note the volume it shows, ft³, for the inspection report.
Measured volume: 68495.60 ft³
